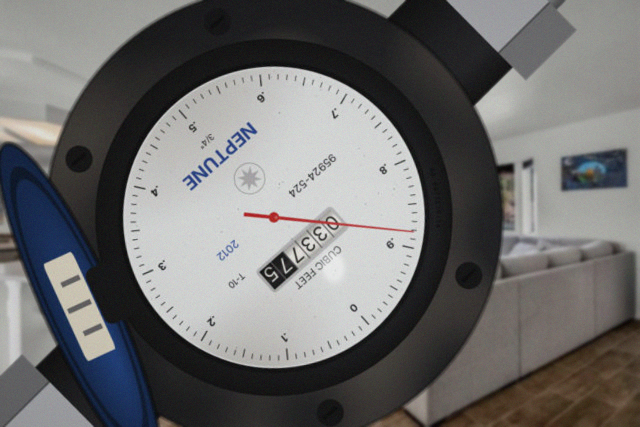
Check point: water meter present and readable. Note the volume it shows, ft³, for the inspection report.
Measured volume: 33774.88 ft³
